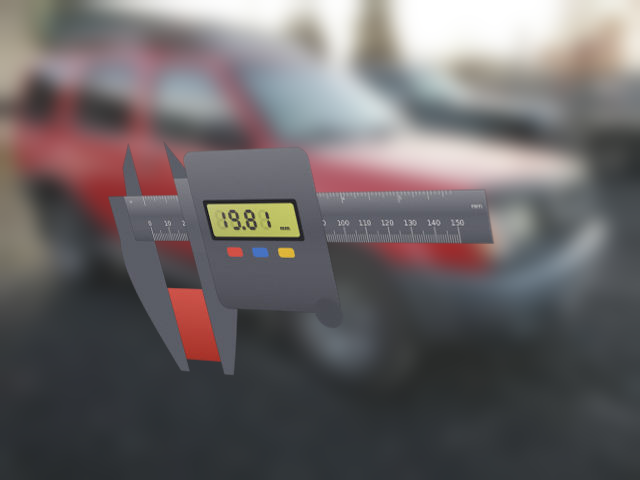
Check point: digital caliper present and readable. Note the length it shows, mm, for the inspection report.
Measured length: 19.81 mm
